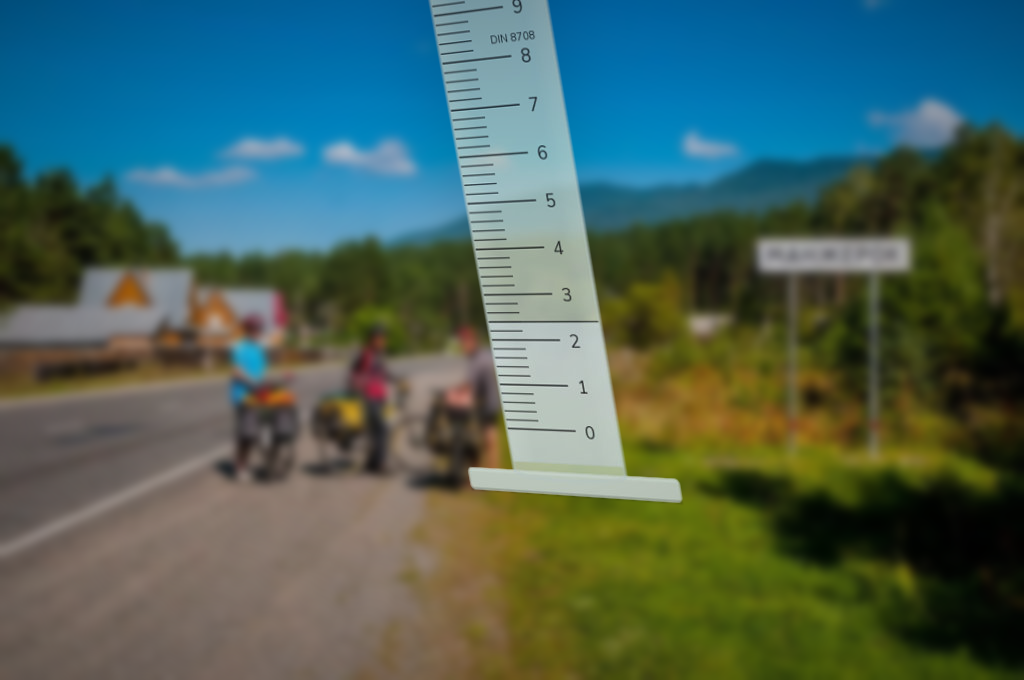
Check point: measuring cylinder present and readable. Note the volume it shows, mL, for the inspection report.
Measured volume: 2.4 mL
